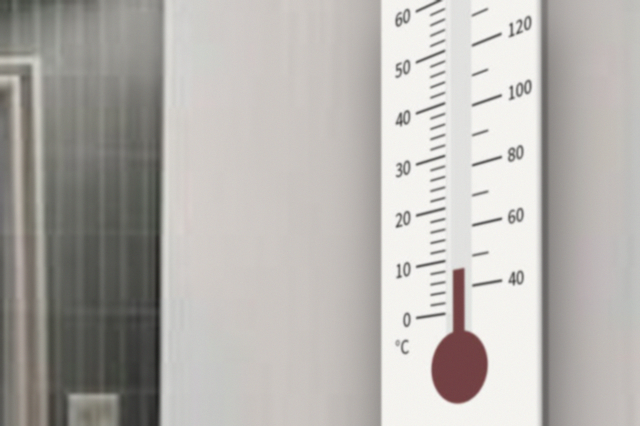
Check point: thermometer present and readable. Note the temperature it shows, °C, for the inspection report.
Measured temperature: 8 °C
